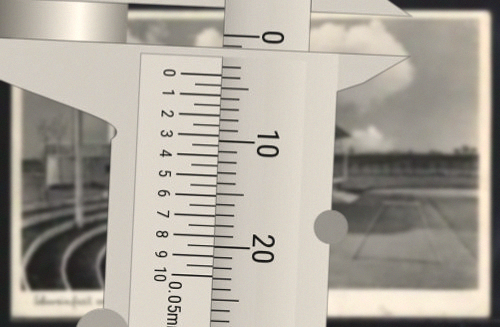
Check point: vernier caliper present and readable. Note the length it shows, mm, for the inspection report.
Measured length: 3.8 mm
